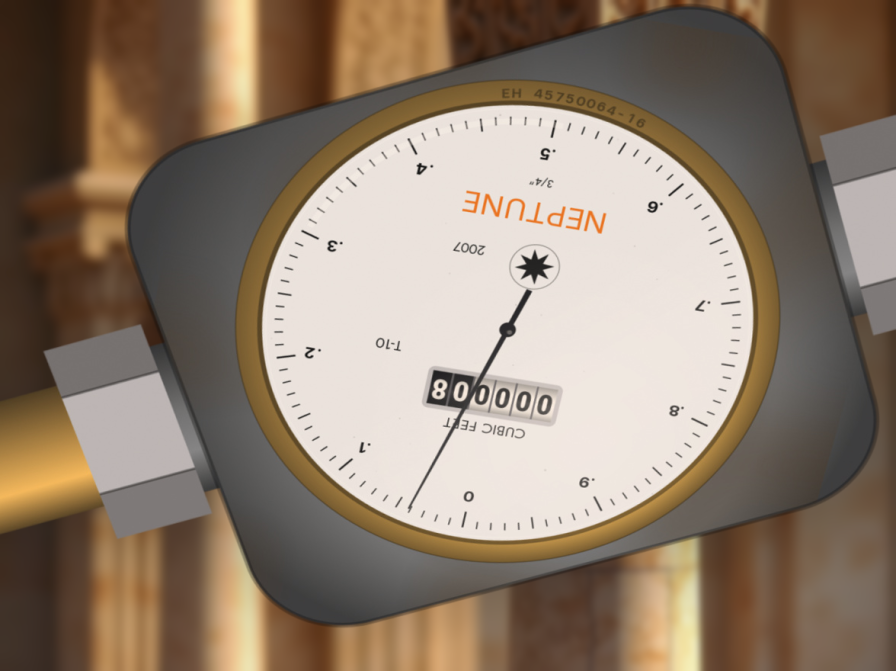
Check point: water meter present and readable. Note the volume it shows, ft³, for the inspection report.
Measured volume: 8.04 ft³
